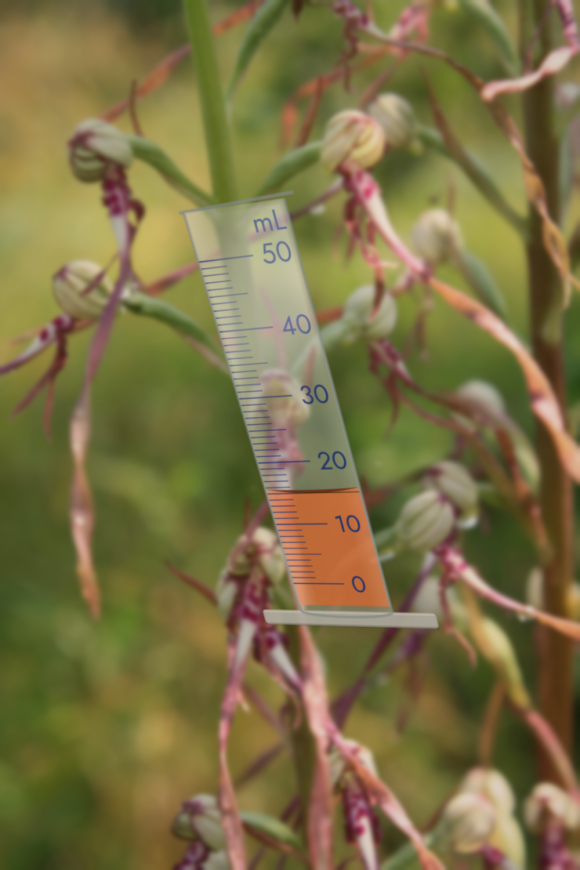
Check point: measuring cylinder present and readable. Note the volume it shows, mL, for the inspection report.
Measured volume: 15 mL
